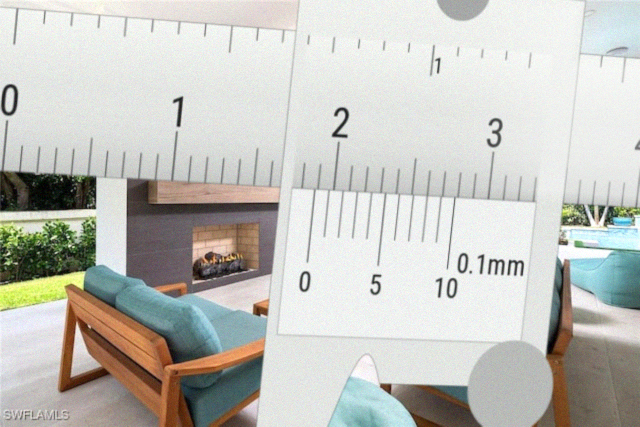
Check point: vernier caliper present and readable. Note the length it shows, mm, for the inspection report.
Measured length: 18.8 mm
